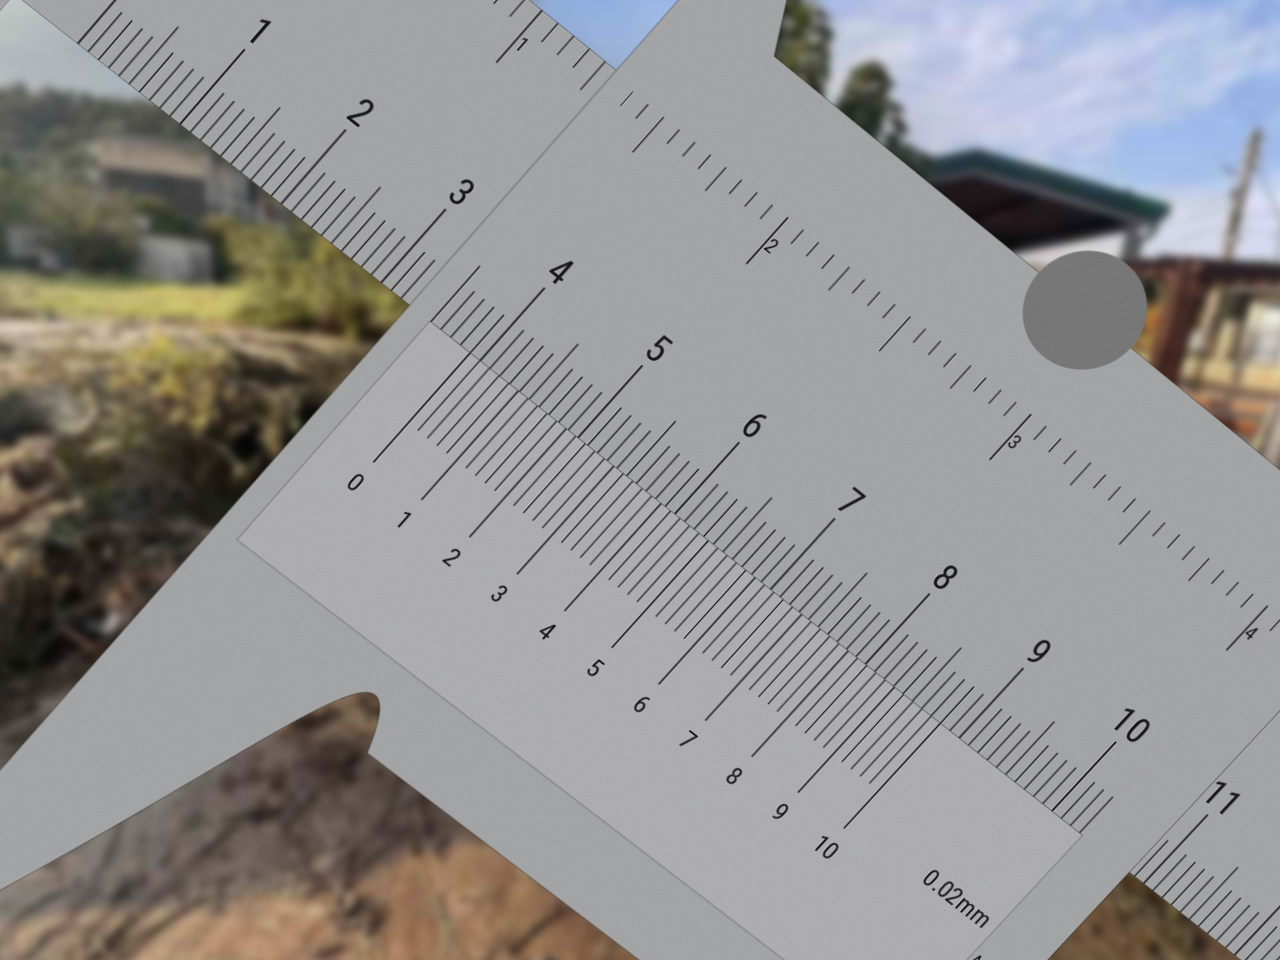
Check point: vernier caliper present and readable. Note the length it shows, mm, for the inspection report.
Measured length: 39.0 mm
